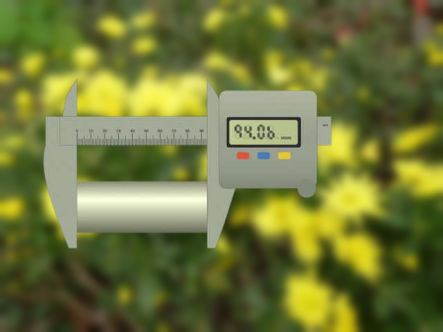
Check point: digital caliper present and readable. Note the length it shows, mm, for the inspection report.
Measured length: 94.06 mm
